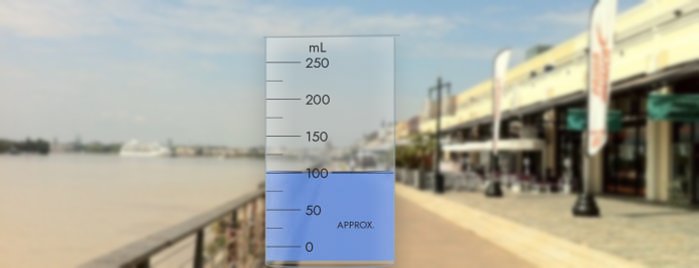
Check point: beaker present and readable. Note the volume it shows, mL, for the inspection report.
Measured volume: 100 mL
